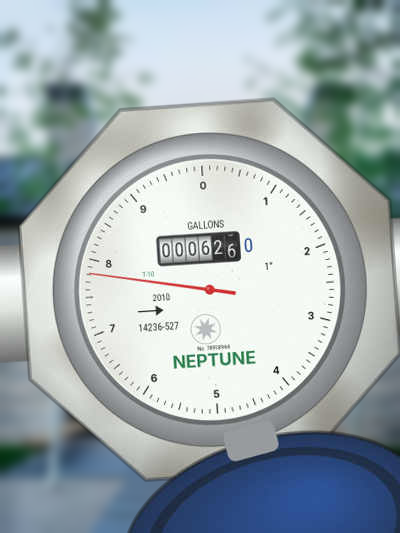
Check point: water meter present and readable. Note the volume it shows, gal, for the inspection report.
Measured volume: 6257.8 gal
